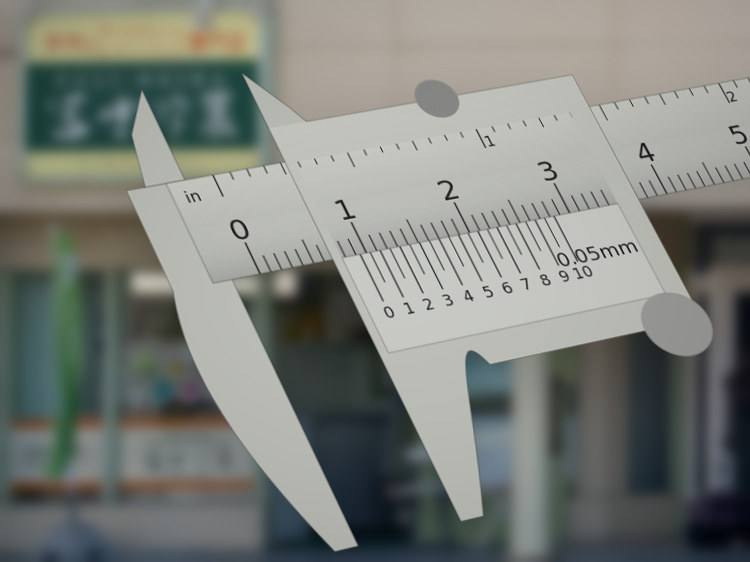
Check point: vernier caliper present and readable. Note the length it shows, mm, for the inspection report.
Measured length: 9.4 mm
